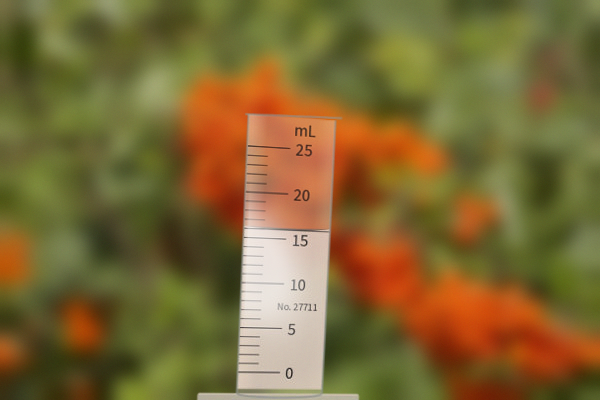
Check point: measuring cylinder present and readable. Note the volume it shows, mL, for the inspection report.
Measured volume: 16 mL
